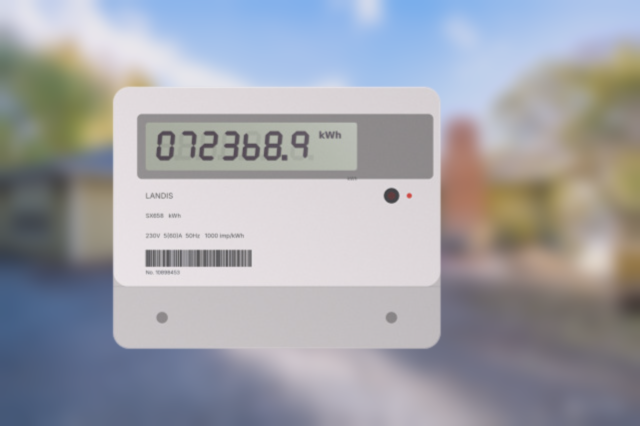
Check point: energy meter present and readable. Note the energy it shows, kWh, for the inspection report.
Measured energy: 72368.9 kWh
